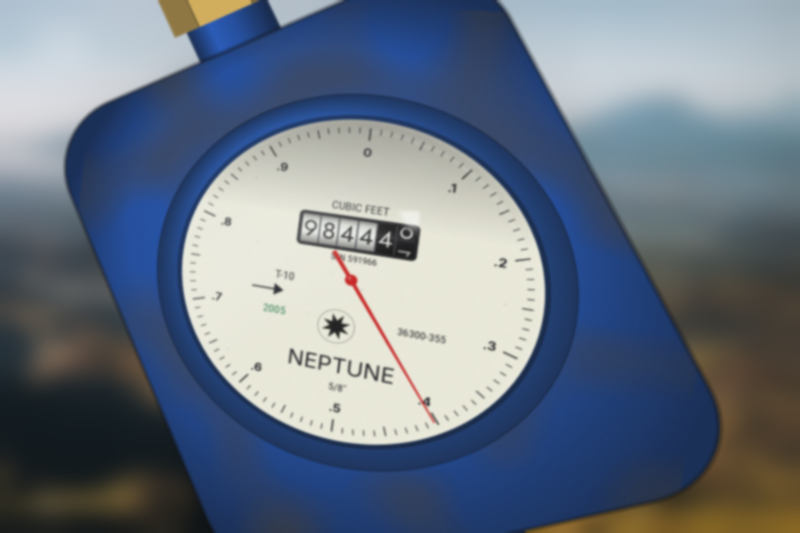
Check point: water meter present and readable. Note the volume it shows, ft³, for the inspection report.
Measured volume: 984446.40 ft³
